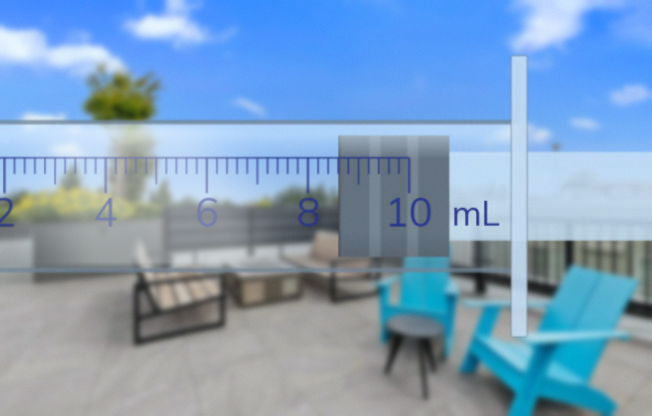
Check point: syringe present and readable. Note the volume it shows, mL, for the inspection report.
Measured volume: 8.6 mL
